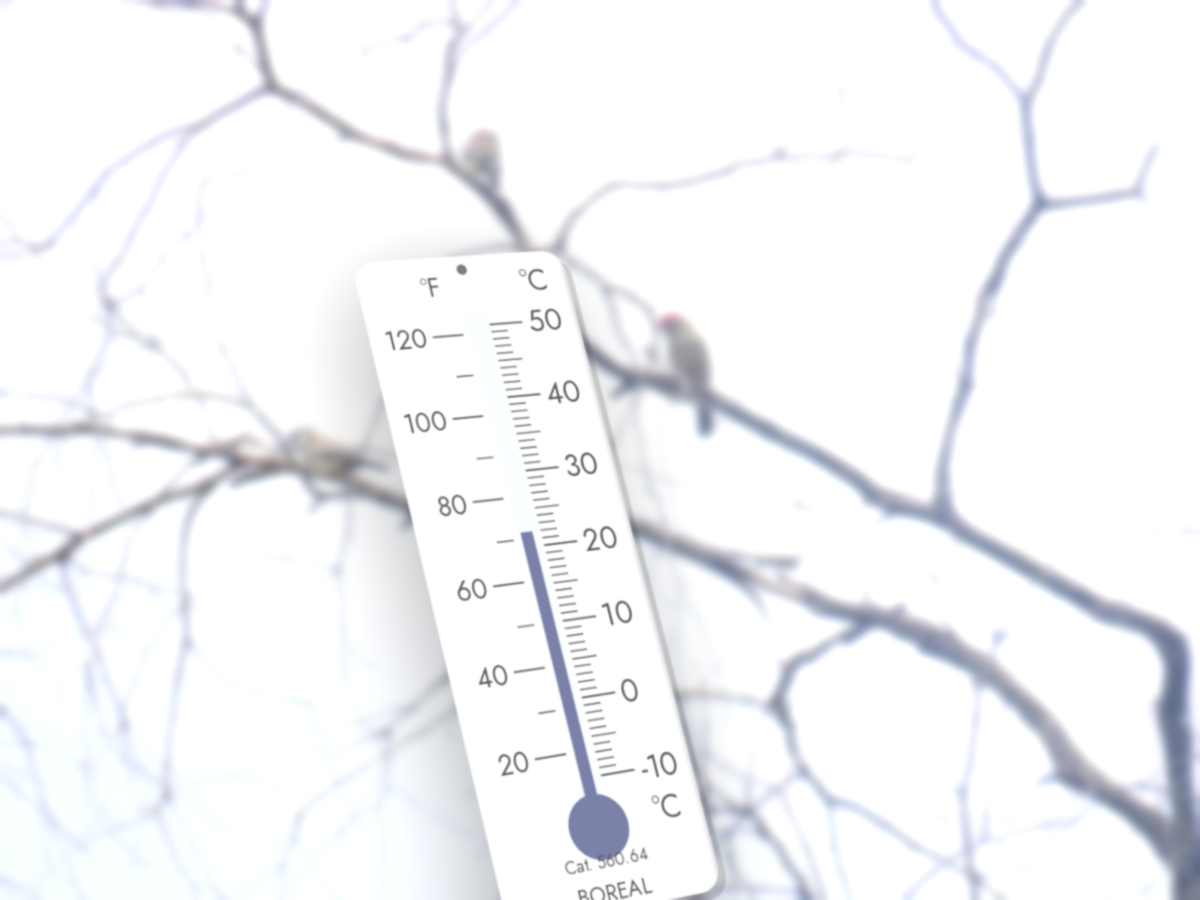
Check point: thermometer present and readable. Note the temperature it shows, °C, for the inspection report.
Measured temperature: 22 °C
